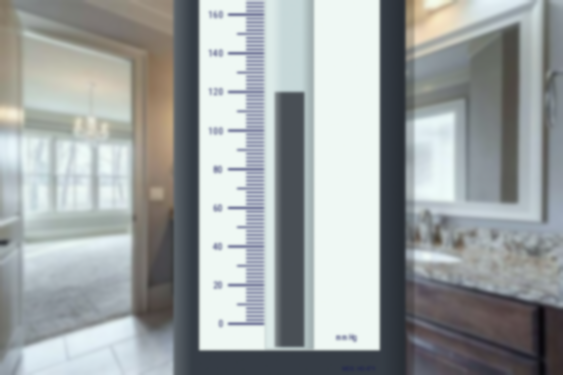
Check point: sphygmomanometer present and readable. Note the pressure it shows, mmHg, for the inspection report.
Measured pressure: 120 mmHg
